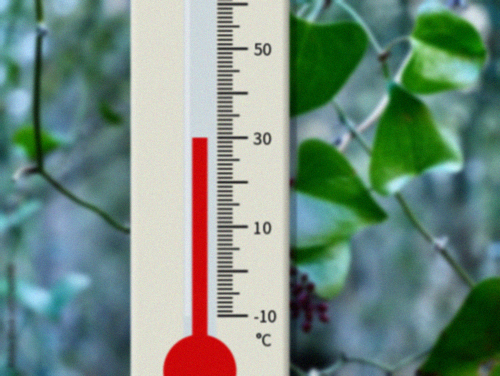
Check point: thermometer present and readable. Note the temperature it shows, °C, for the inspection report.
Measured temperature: 30 °C
